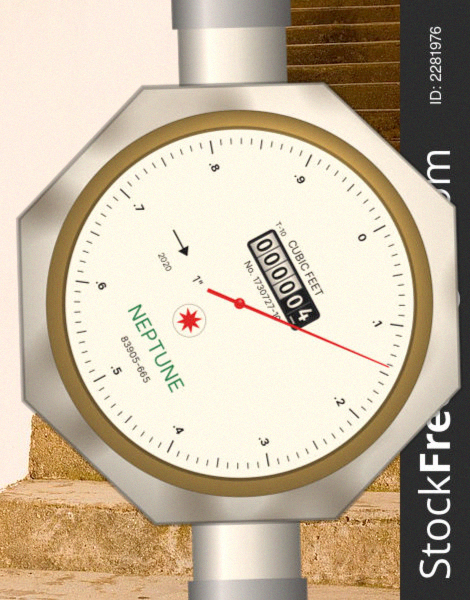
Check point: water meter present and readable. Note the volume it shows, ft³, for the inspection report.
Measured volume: 4.14 ft³
